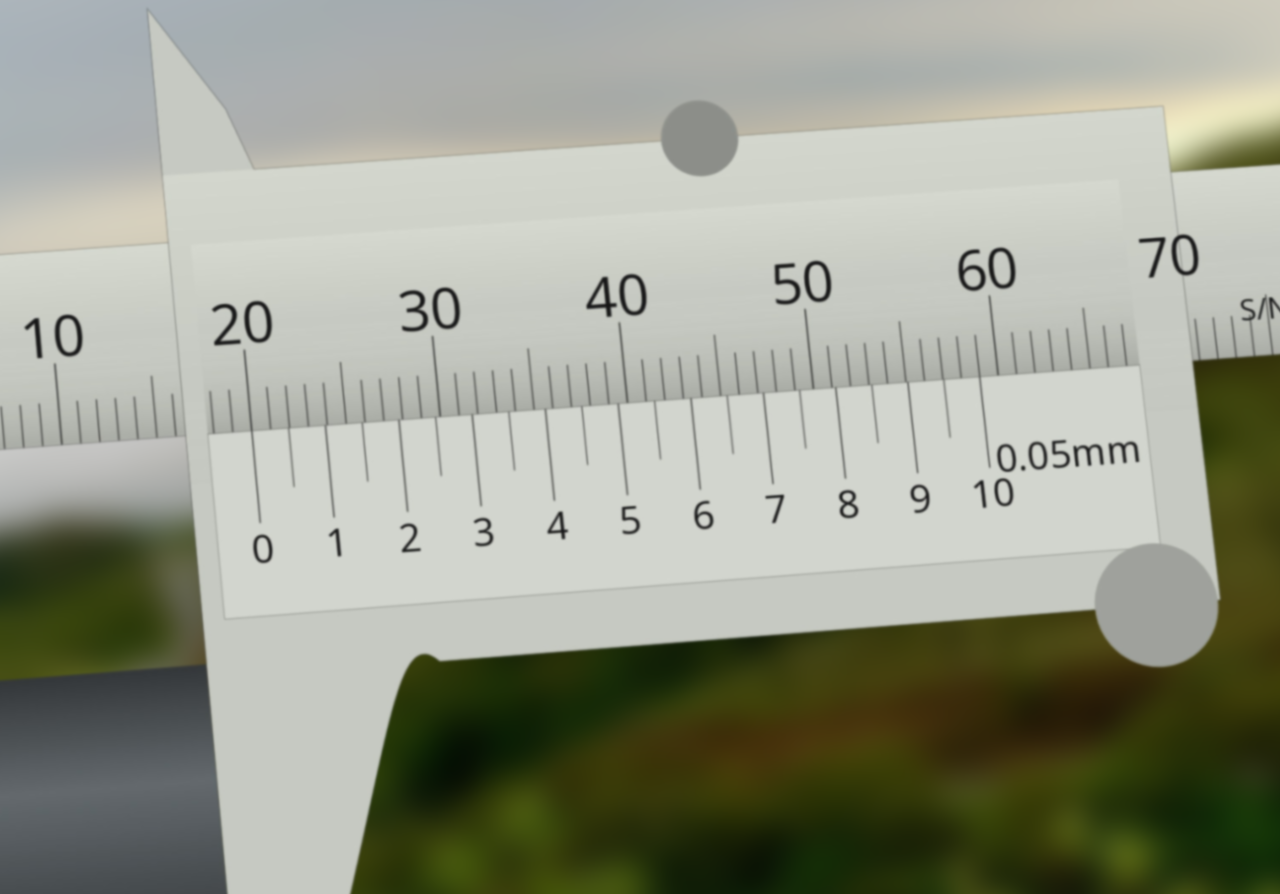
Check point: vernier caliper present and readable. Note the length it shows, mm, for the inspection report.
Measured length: 20.0 mm
